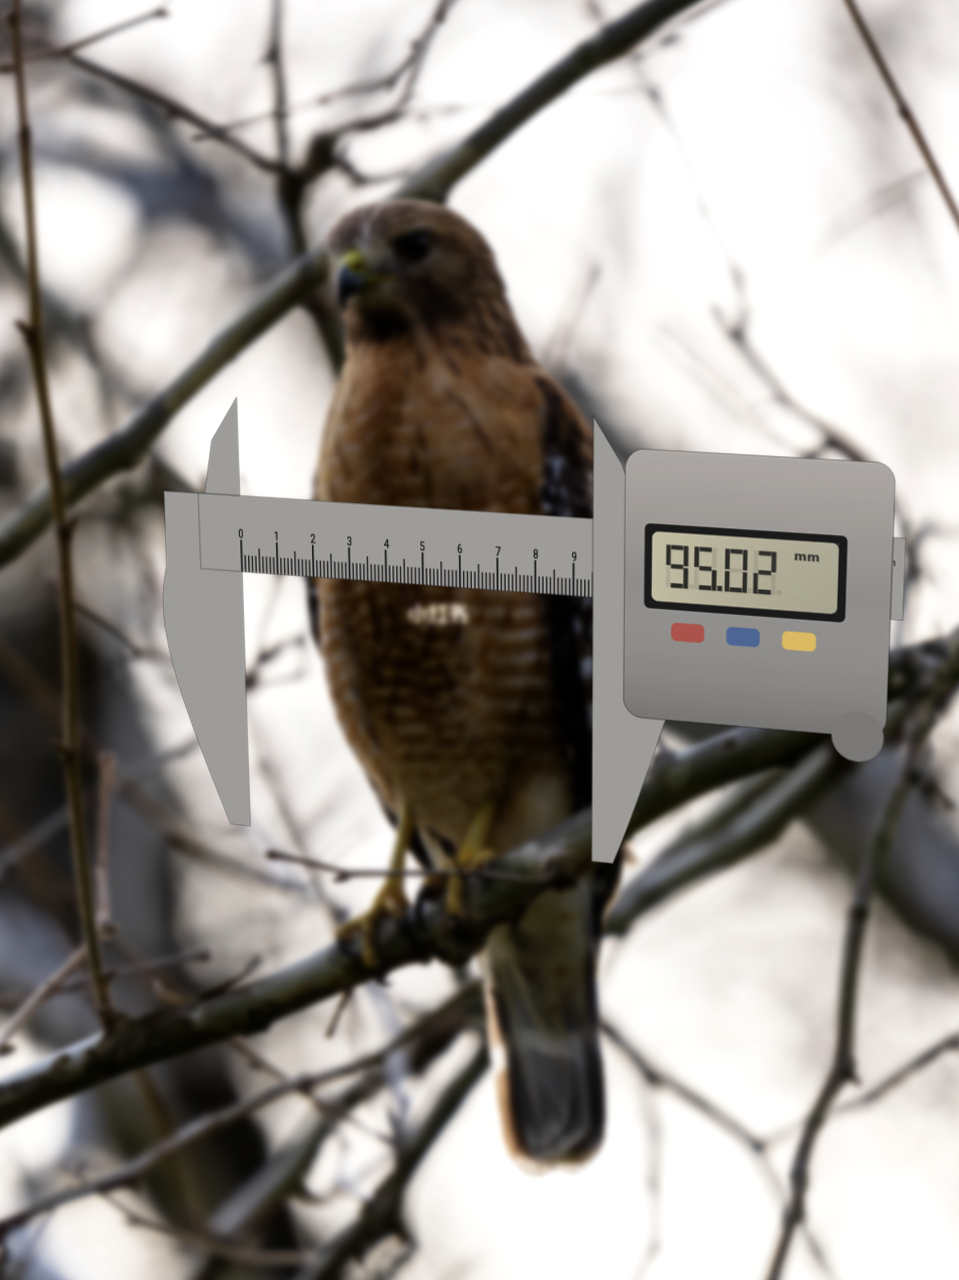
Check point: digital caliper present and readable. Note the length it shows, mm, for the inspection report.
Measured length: 95.02 mm
